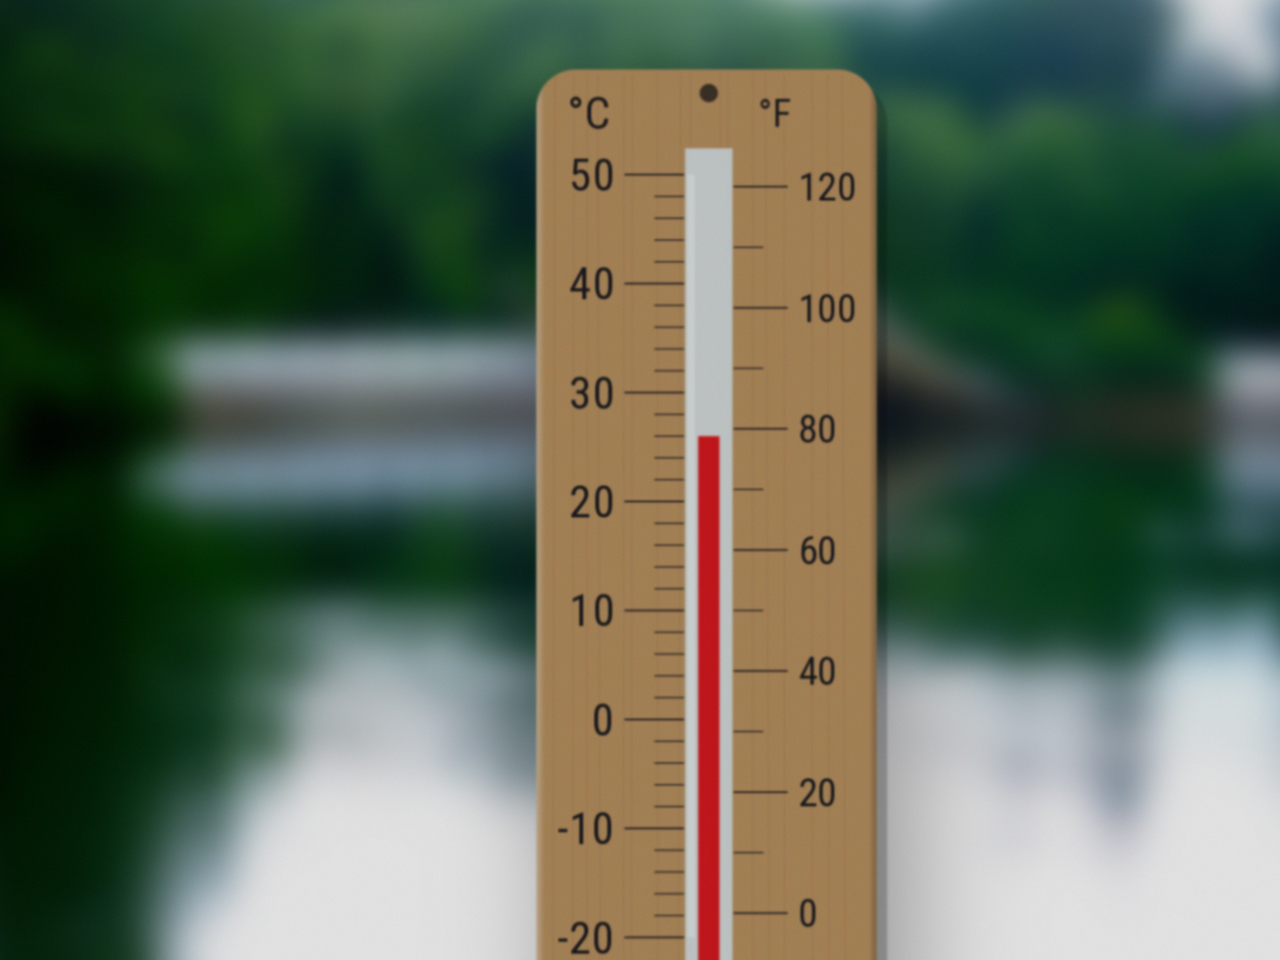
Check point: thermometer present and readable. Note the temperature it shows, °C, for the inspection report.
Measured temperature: 26 °C
